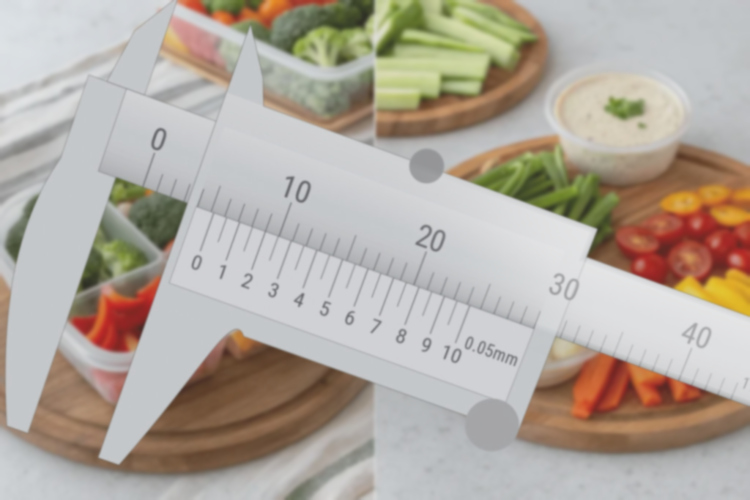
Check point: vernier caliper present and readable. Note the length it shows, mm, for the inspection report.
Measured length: 5.2 mm
